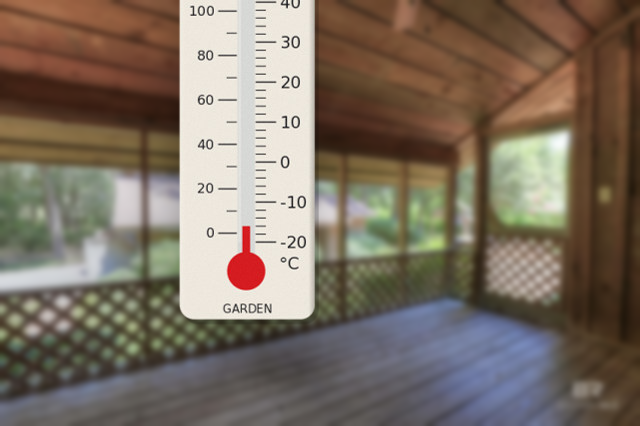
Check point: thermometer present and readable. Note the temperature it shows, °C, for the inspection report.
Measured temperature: -16 °C
